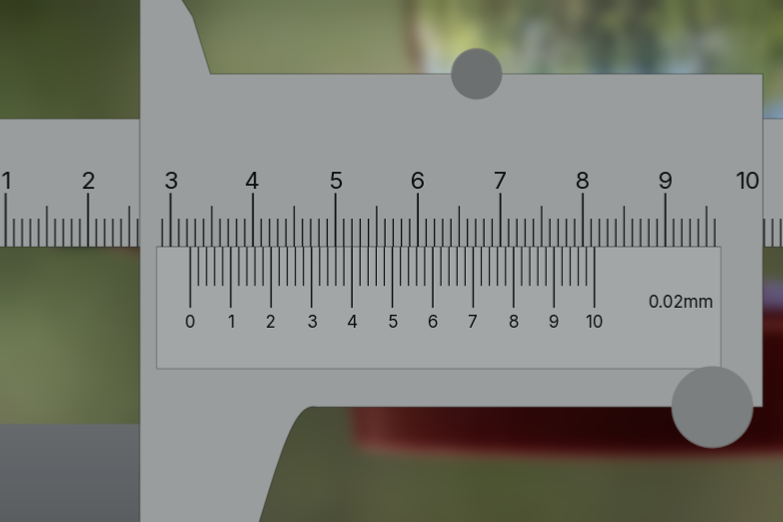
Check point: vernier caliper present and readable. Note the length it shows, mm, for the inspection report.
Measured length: 32.4 mm
